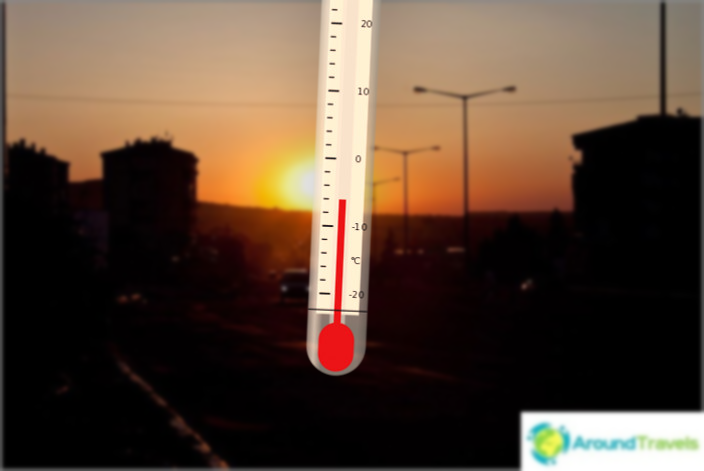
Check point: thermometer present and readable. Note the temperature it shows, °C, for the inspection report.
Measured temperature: -6 °C
